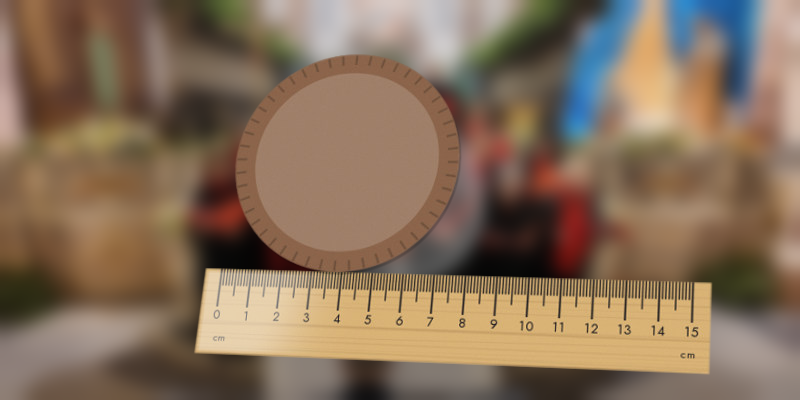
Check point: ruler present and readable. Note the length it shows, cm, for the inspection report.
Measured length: 7.5 cm
